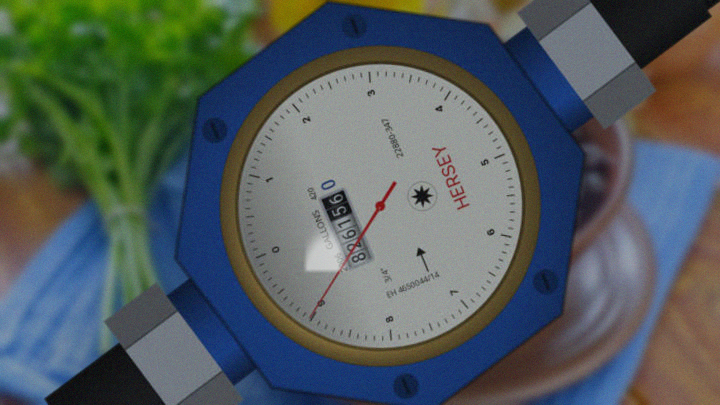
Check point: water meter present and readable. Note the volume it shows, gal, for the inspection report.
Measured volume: 8261559.0 gal
